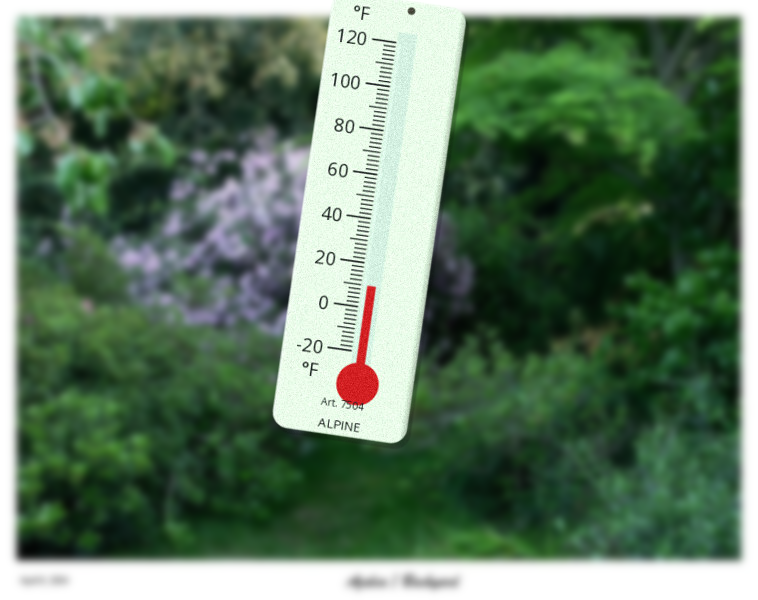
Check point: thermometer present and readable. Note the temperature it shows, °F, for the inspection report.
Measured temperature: 10 °F
